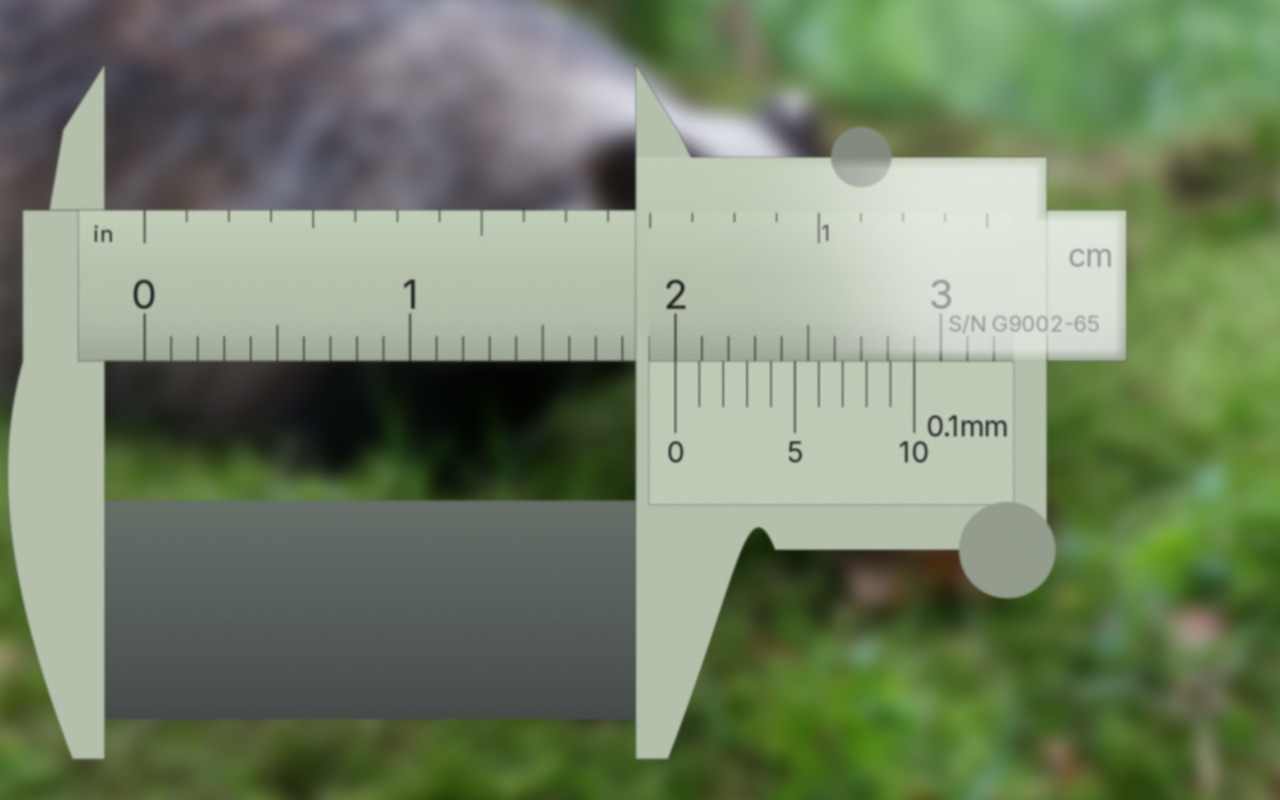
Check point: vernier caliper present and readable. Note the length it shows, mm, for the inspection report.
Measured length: 20.0 mm
